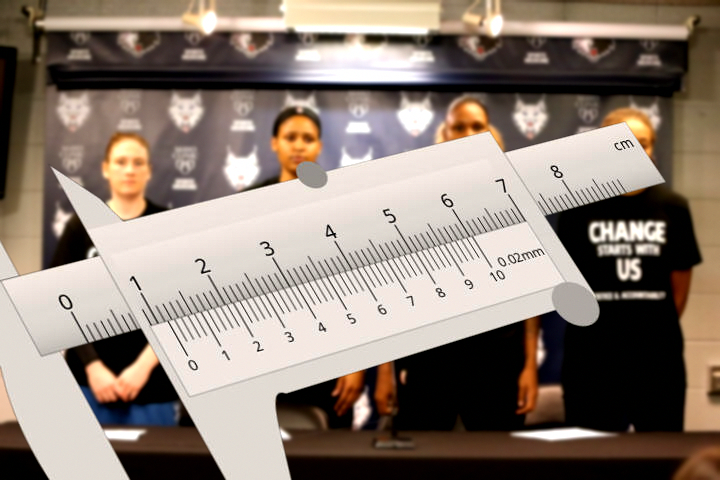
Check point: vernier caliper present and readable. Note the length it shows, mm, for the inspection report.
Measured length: 11.4 mm
